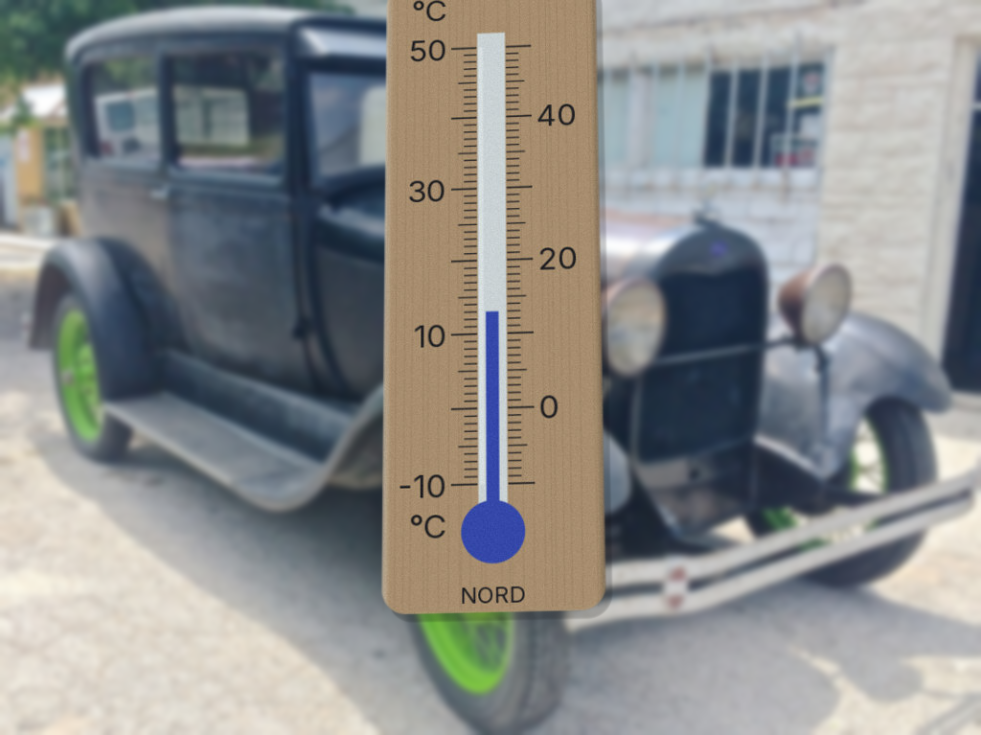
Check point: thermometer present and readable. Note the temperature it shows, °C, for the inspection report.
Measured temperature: 13 °C
